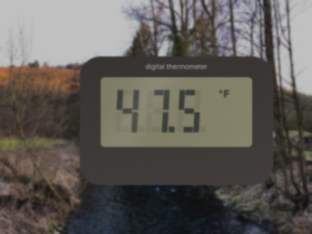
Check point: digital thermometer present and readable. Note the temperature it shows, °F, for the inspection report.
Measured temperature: 47.5 °F
